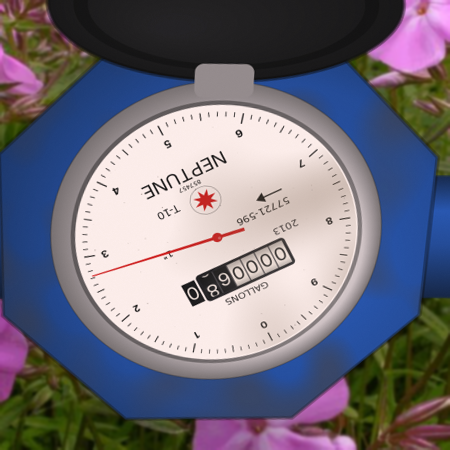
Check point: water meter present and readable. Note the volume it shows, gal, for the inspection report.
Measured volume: 682.7 gal
